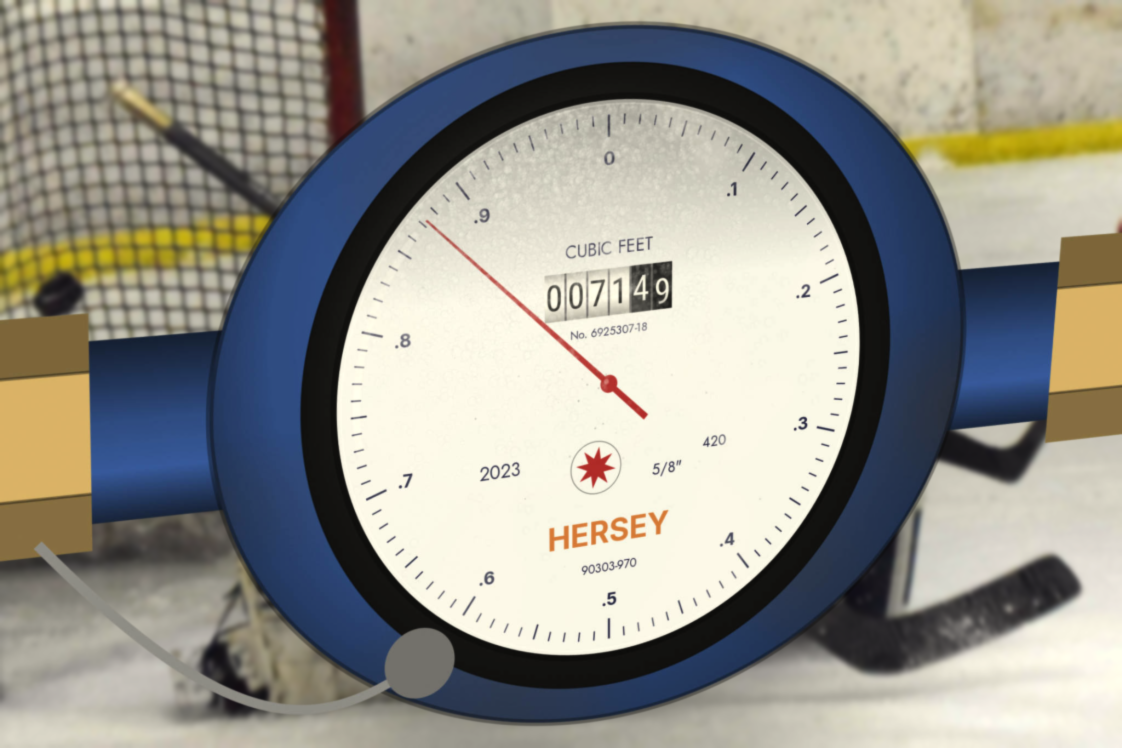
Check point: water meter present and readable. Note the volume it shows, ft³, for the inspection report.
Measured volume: 7148.87 ft³
